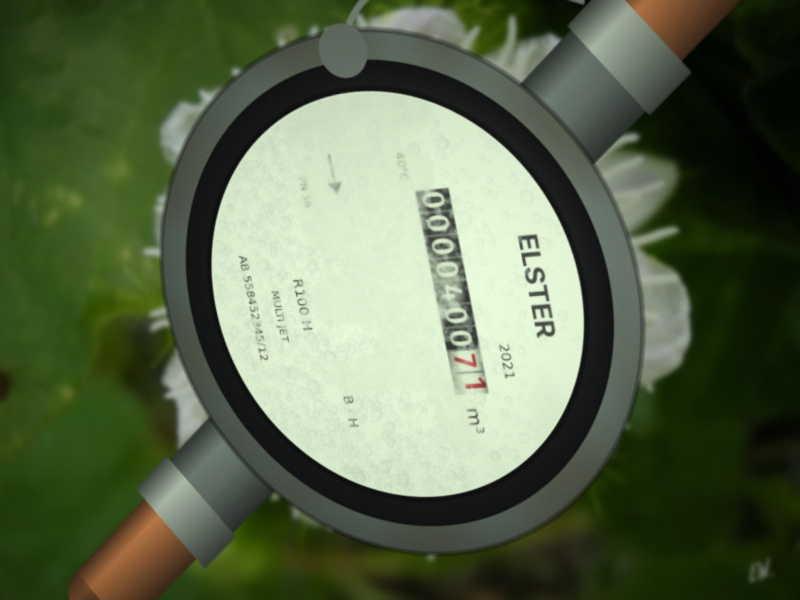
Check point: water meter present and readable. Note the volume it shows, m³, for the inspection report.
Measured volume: 400.71 m³
